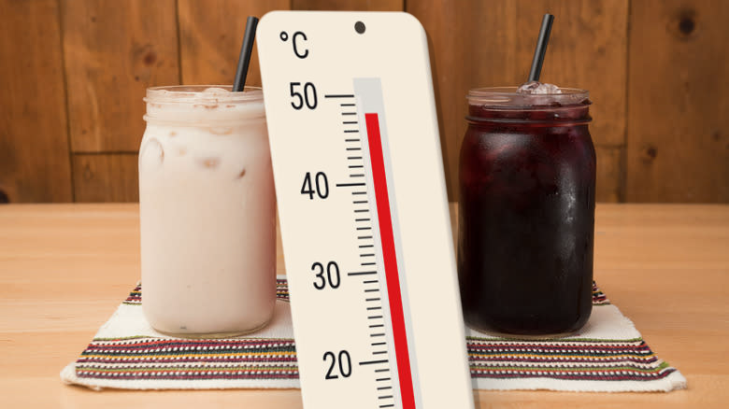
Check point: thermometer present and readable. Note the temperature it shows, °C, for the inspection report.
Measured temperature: 48 °C
